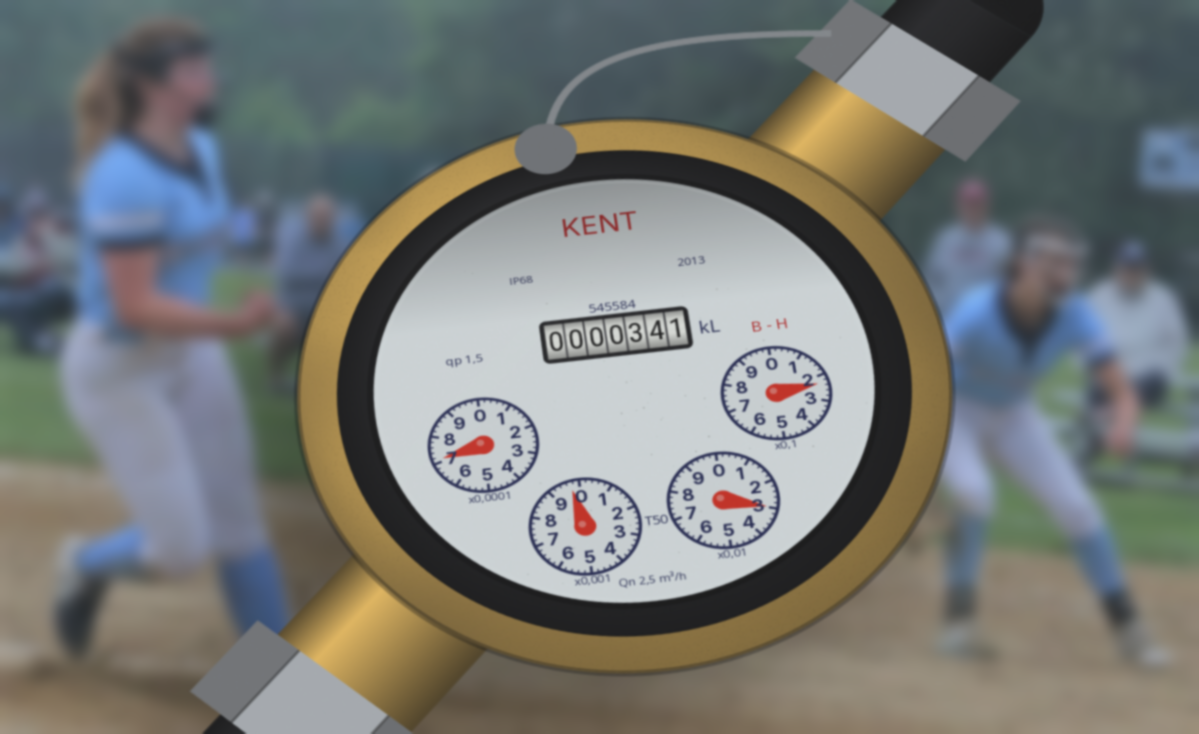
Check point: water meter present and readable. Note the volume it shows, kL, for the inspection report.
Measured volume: 341.2297 kL
